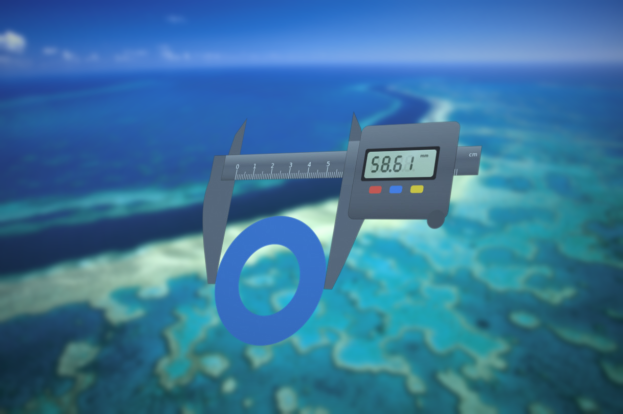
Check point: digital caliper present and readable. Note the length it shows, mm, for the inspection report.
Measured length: 58.61 mm
